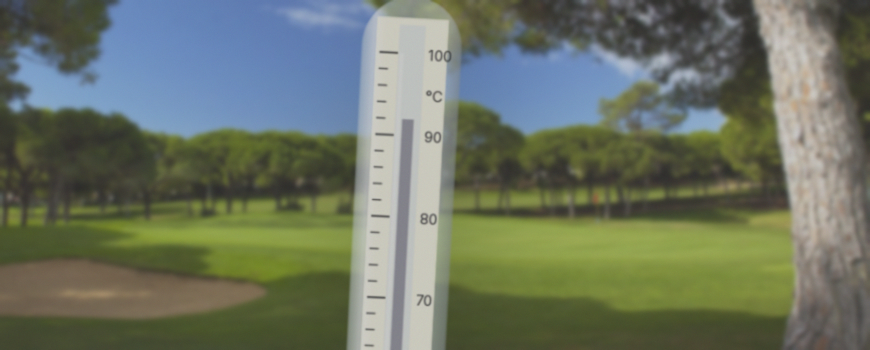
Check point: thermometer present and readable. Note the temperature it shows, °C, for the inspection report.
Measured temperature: 92 °C
